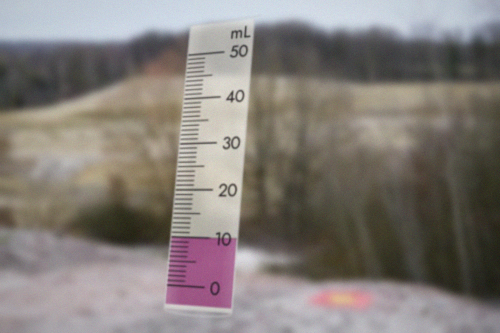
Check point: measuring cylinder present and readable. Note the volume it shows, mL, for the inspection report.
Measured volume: 10 mL
